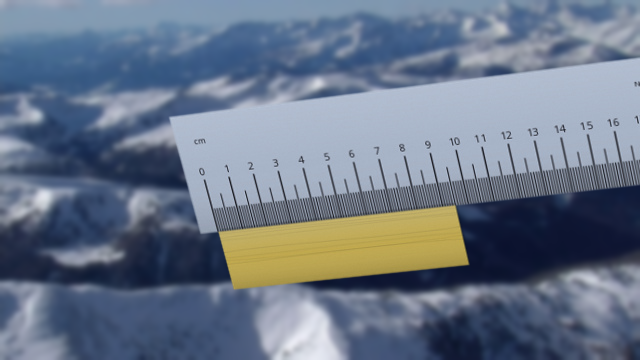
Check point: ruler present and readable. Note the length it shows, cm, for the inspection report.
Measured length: 9.5 cm
